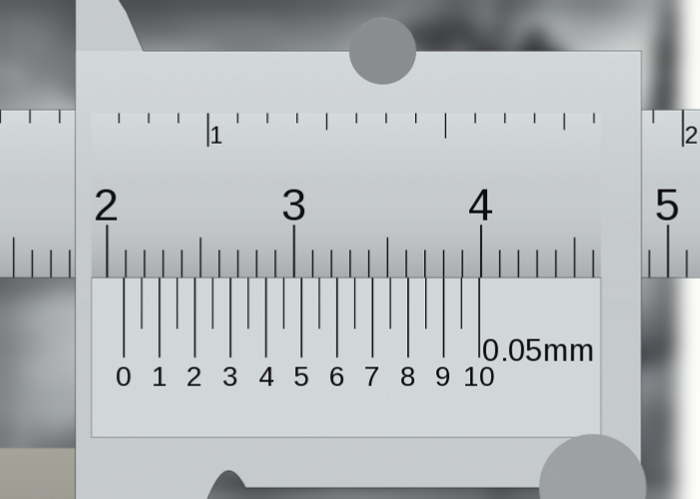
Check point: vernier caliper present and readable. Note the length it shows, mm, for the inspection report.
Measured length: 20.9 mm
